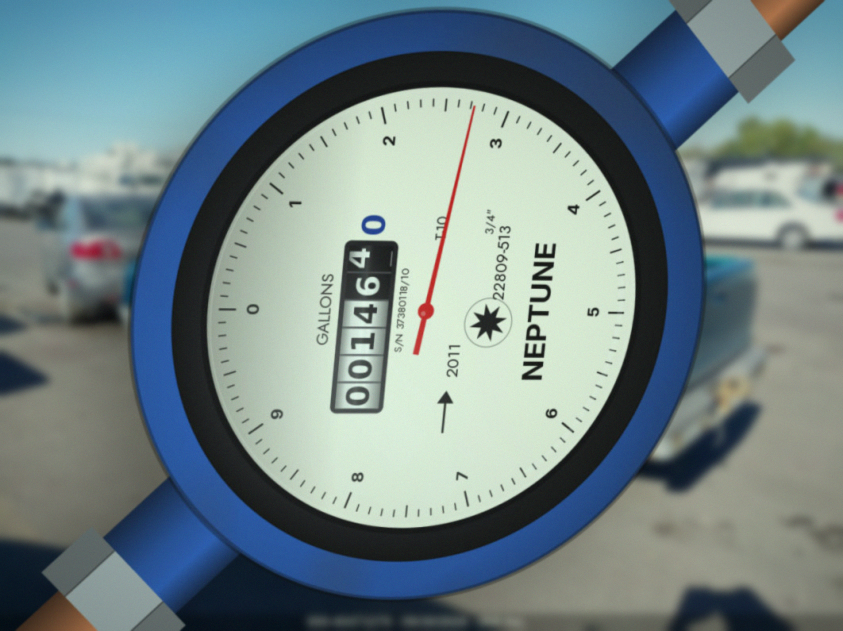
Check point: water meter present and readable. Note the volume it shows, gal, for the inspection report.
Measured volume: 14642.7 gal
